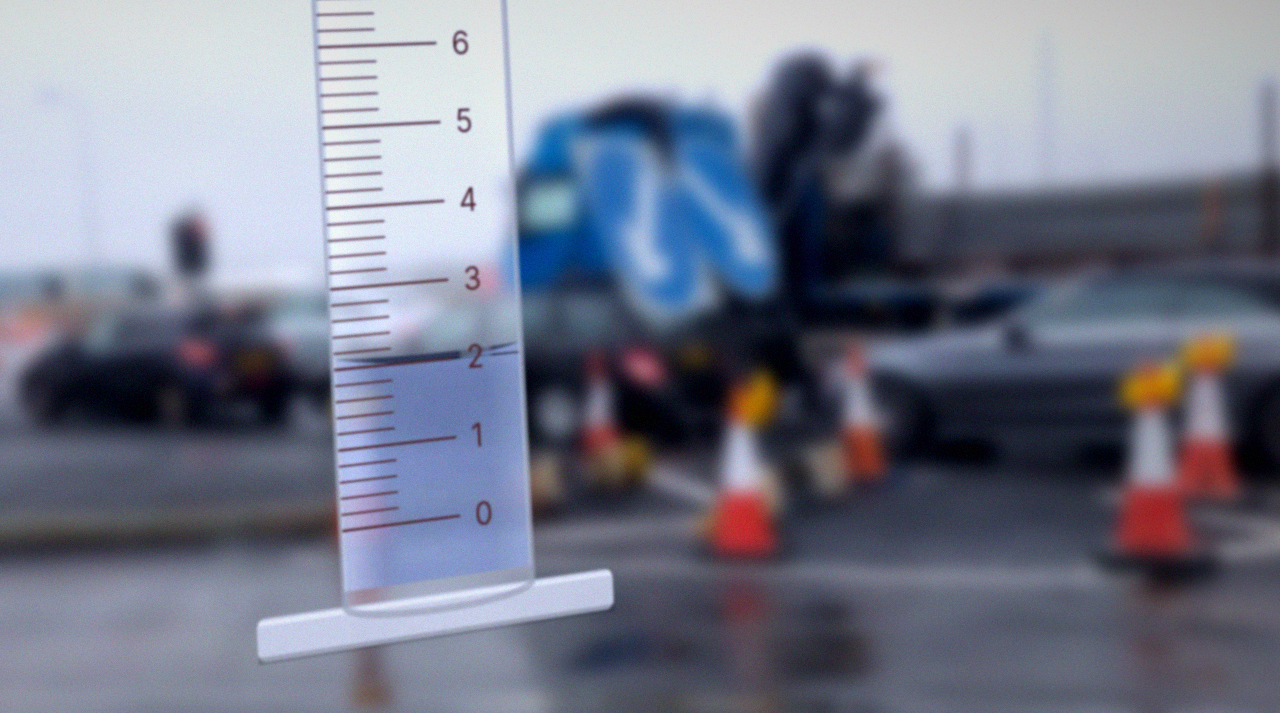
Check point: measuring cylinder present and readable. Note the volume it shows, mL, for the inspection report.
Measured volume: 2 mL
